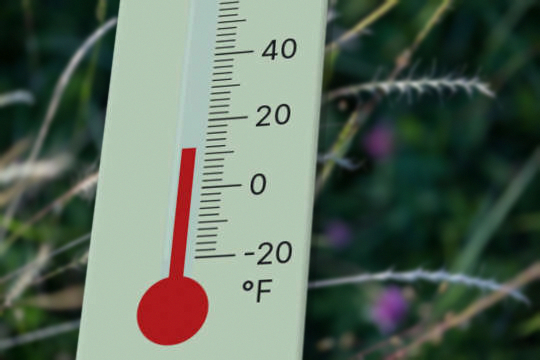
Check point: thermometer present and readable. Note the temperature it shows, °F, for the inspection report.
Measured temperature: 12 °F
